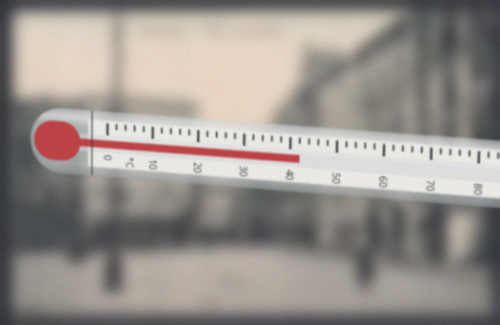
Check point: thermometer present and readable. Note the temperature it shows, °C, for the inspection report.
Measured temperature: 42 °C
